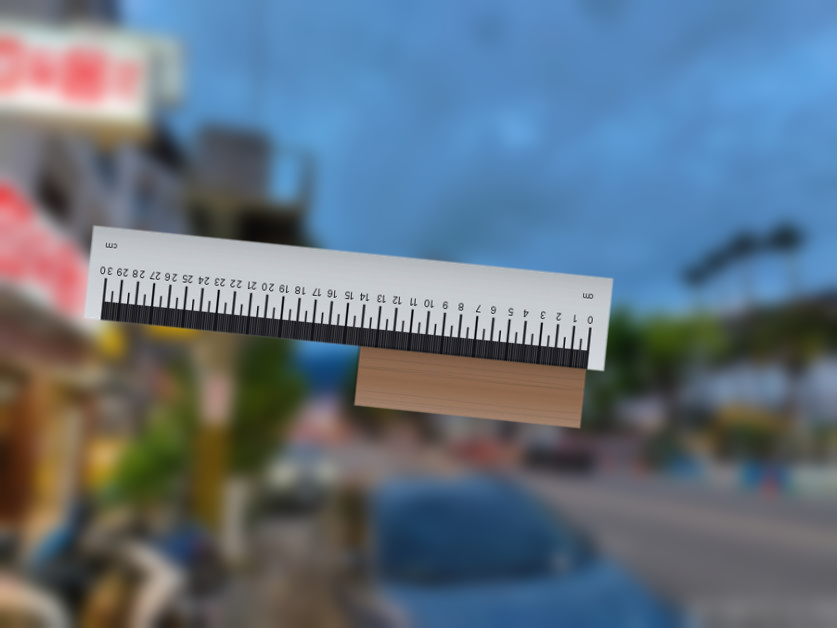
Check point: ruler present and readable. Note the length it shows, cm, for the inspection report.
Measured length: 14 cm
